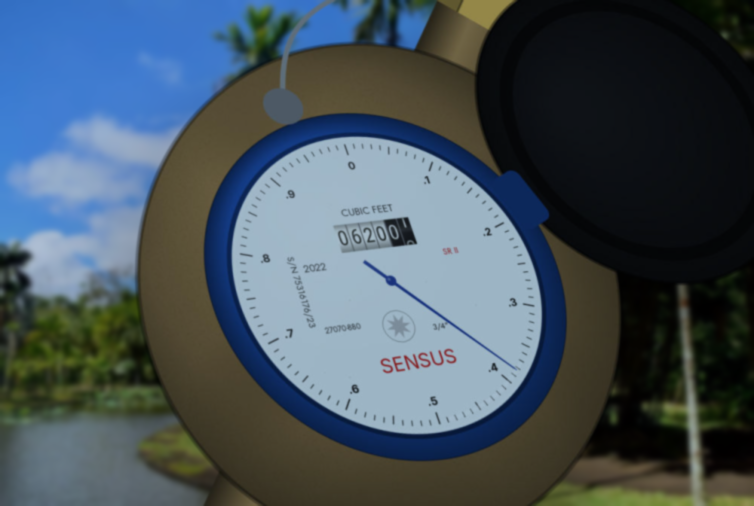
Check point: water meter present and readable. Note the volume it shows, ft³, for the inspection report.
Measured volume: 62001.38 ft³
